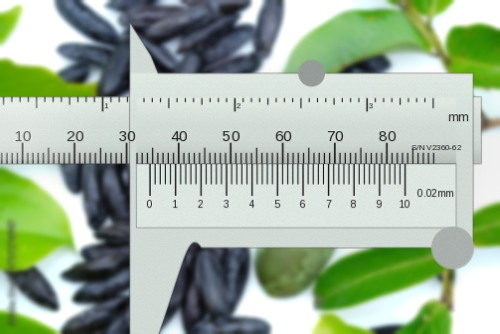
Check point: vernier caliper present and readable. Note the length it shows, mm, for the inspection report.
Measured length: 34.5 mm
